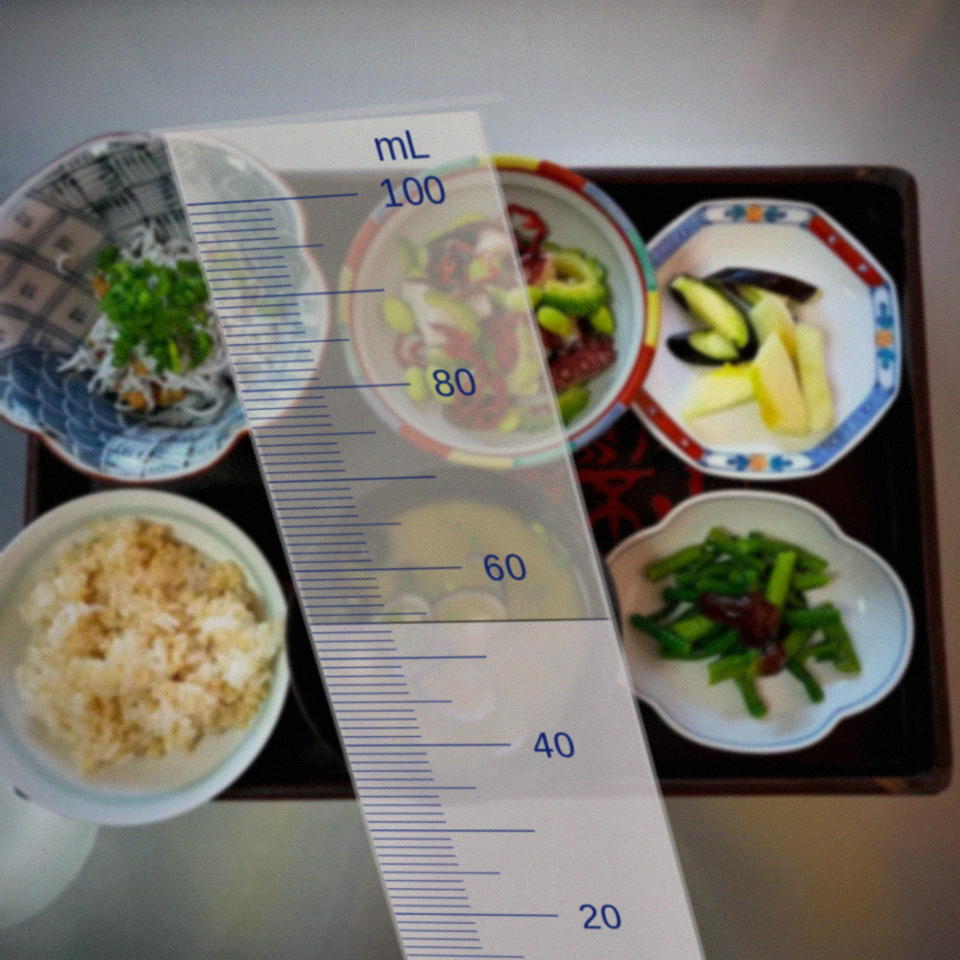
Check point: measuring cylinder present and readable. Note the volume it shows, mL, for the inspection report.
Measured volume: 54 mL
